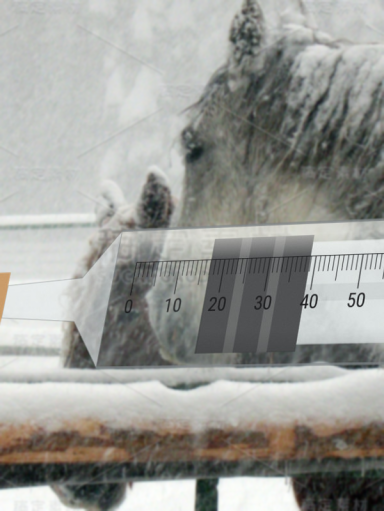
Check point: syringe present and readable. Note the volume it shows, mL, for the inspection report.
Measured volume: 17 mL
